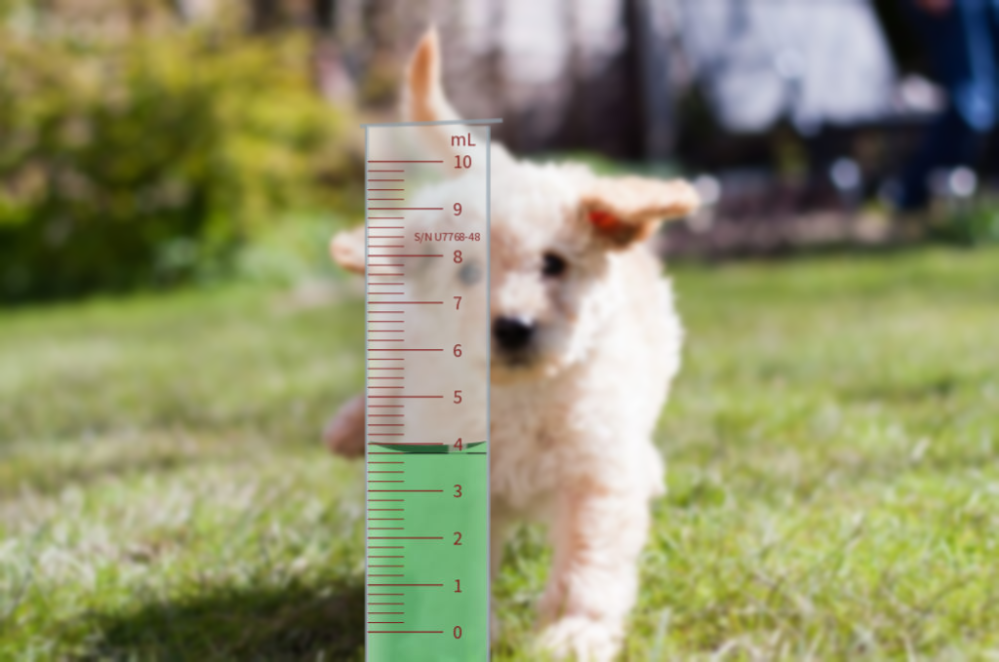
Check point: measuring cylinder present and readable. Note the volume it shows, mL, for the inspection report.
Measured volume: 3.8 mL
